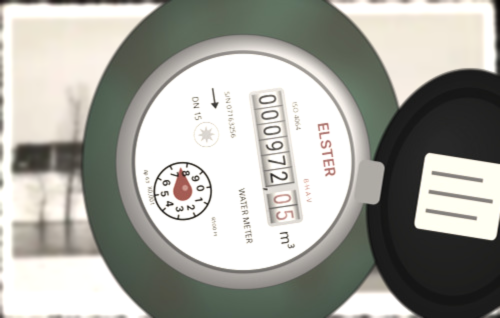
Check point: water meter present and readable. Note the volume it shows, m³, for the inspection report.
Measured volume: 972.057 m³
